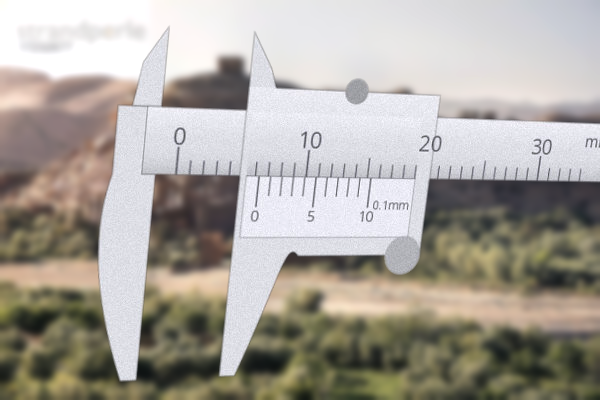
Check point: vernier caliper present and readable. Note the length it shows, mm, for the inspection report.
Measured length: 6.3 mm
